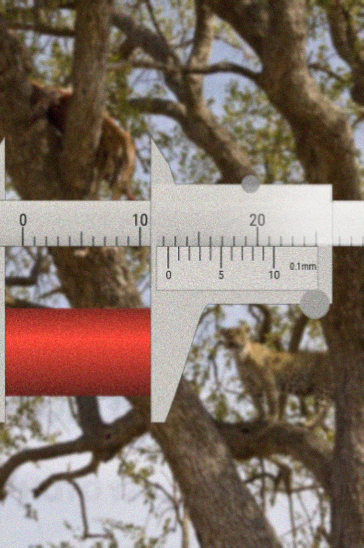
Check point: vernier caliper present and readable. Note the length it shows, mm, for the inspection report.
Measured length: 12.4 mm
